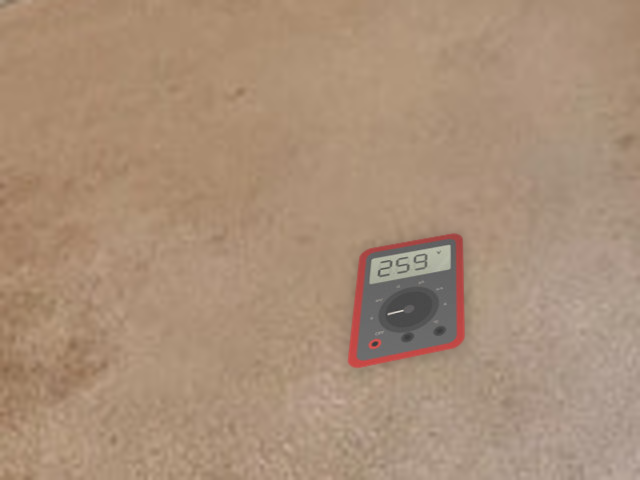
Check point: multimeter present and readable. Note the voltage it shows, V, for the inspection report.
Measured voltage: 259 V
